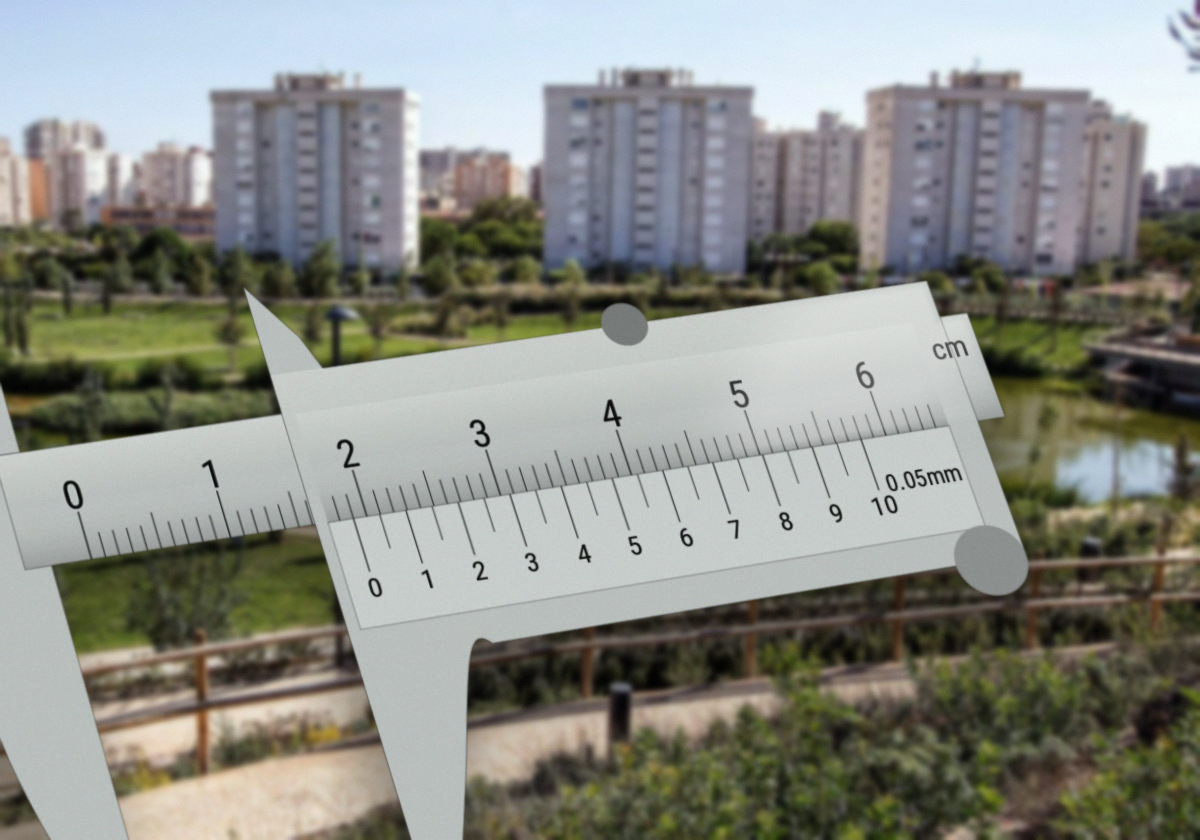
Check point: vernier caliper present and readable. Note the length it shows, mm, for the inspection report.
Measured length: 19.0 mm
